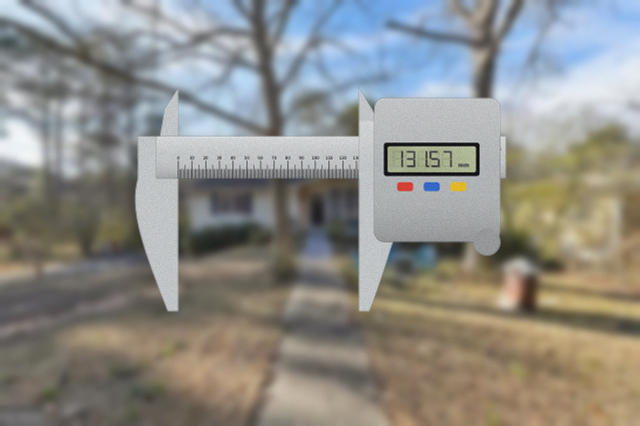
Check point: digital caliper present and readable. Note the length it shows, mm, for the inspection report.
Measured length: 131.57 mm
